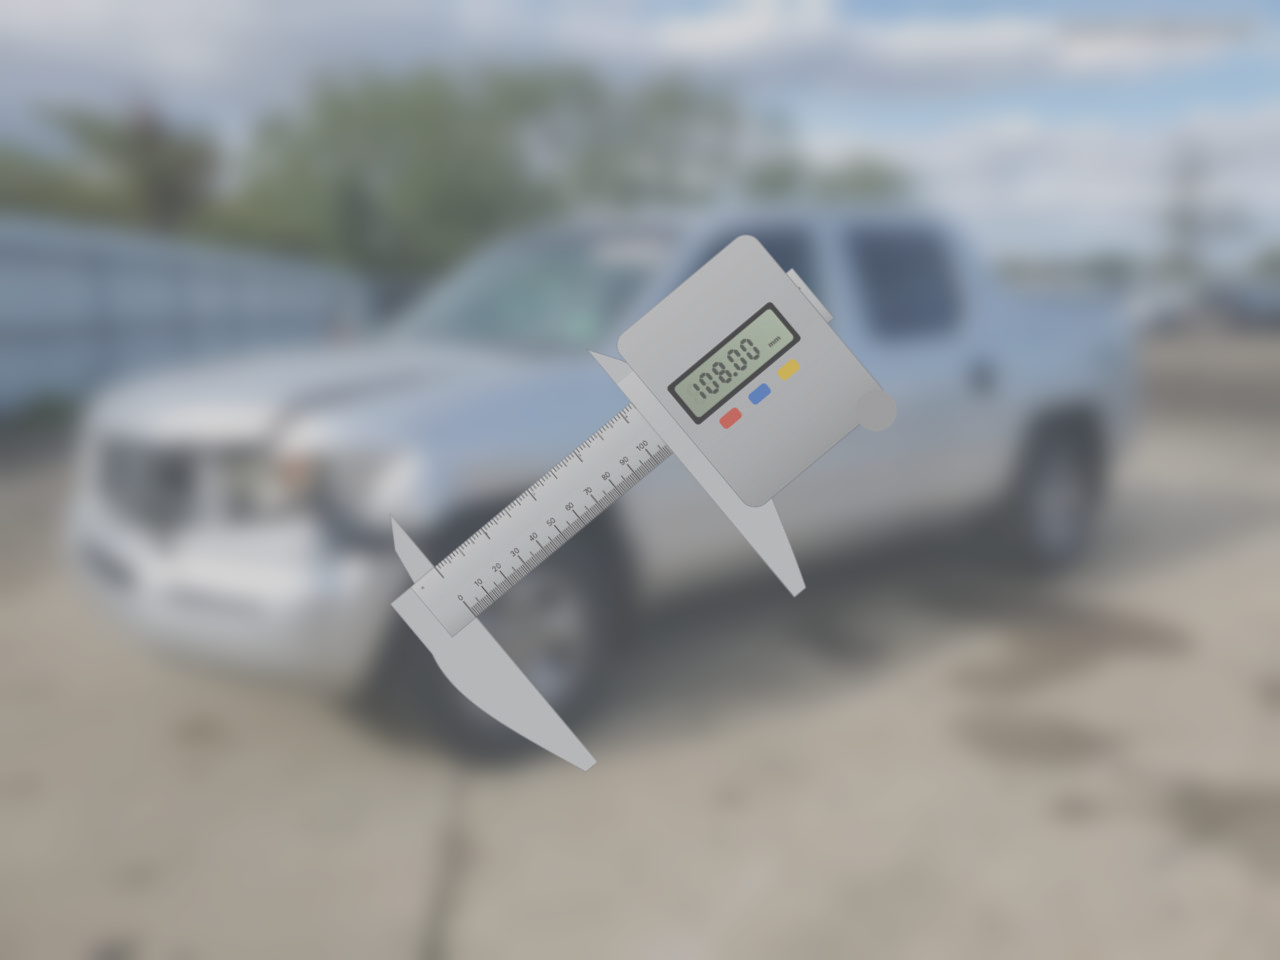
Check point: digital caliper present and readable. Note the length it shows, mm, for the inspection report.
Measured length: 108.00 mm
